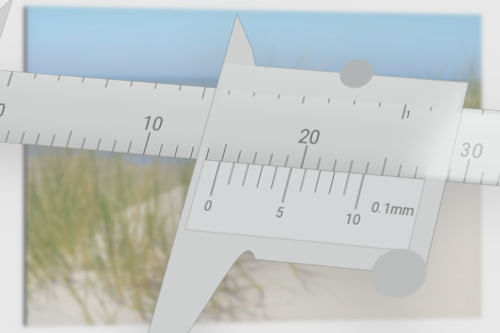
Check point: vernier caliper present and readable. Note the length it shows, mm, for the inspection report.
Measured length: 14.9 mm
